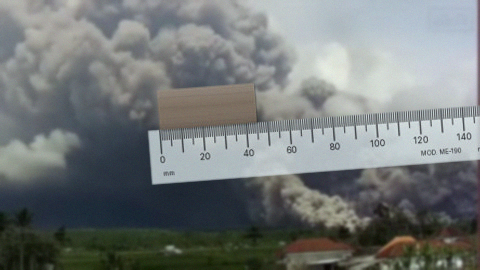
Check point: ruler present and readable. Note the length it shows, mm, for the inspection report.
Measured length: 45 mm
